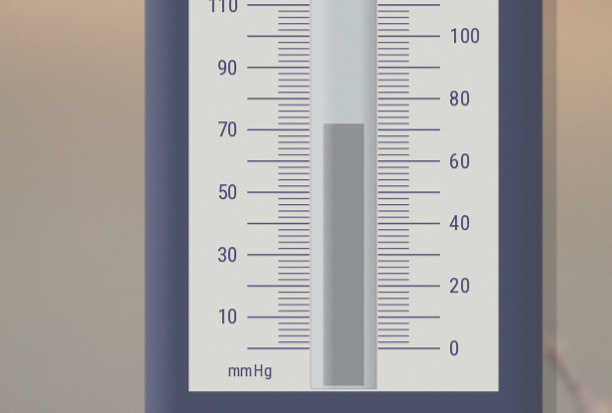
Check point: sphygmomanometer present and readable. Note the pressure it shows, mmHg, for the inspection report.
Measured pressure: 72 mmHg
